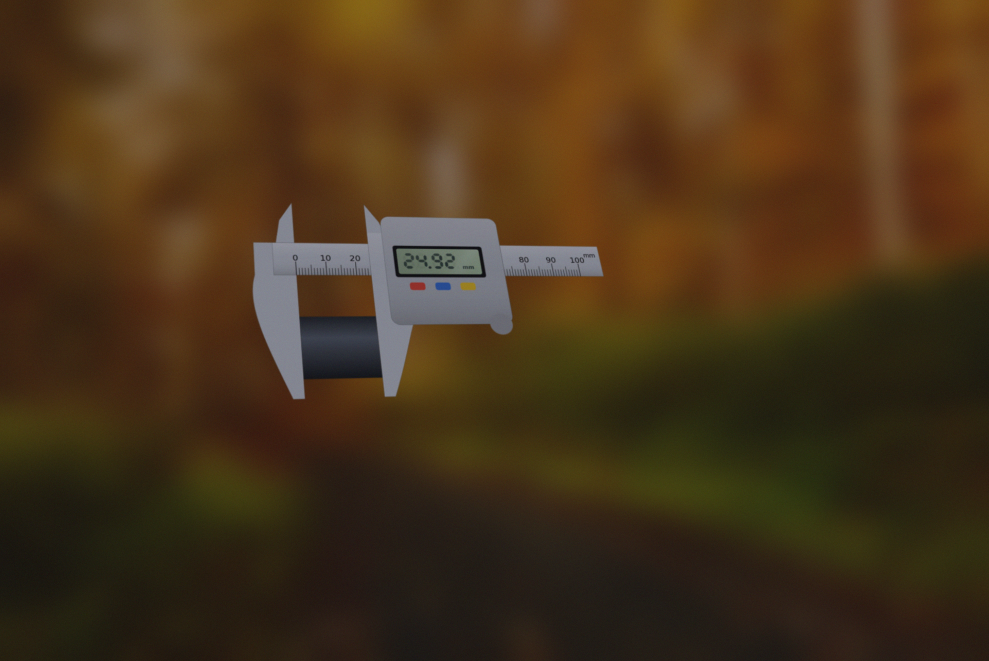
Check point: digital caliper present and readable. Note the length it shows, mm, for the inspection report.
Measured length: 24.92 mm
